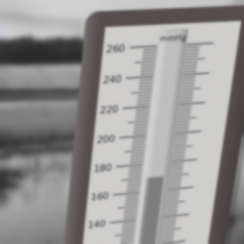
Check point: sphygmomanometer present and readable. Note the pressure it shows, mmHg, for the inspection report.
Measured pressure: 170 mmHg
